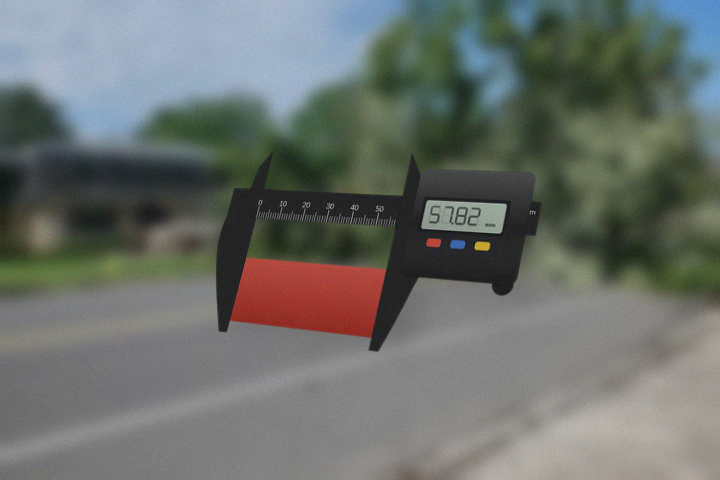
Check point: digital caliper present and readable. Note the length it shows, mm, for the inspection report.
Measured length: 57.82 mm
